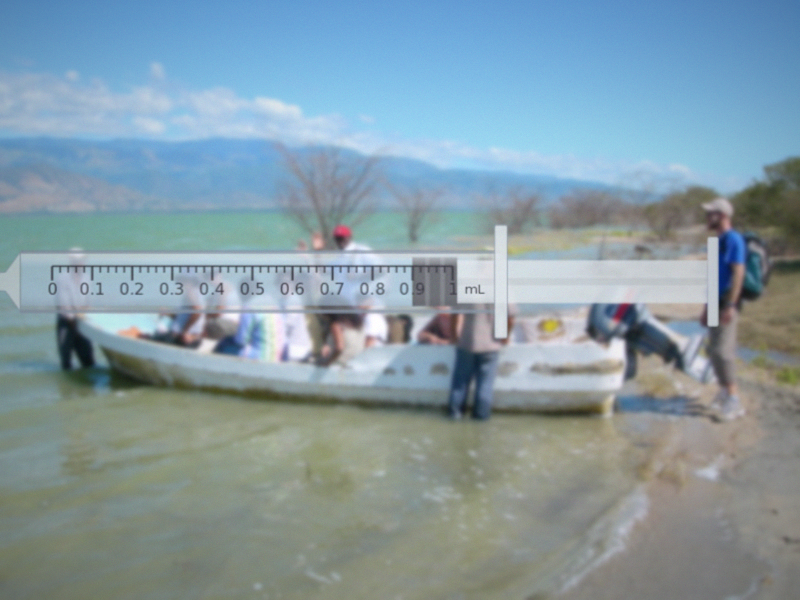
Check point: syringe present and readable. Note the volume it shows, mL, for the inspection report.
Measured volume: 0.9 mL
